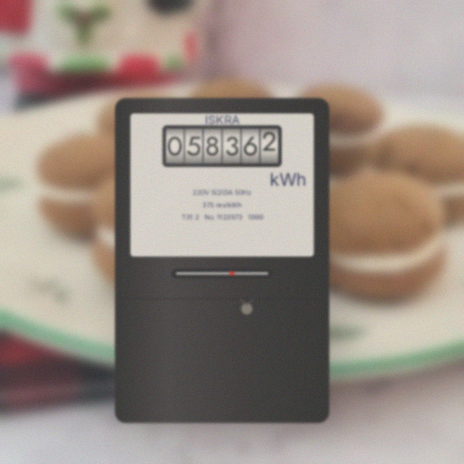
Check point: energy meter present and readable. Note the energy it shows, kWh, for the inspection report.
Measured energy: 58362 kWh
